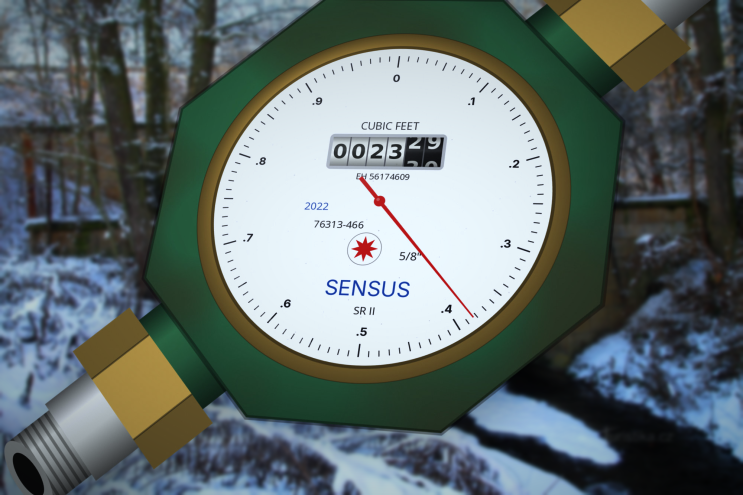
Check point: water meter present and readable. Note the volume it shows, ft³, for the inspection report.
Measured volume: 2329.38 ft³
